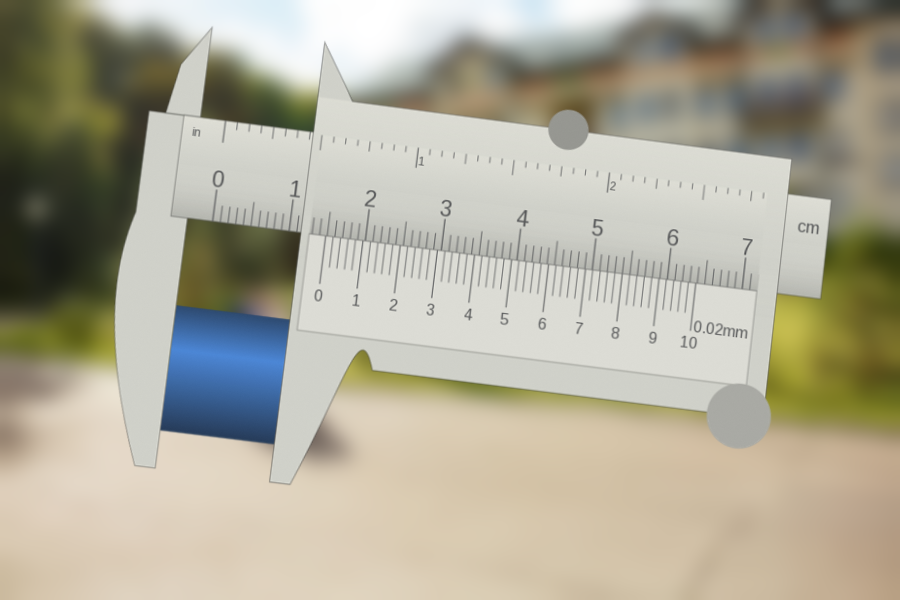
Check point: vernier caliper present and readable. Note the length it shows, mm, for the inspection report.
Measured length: 14.8 mm
